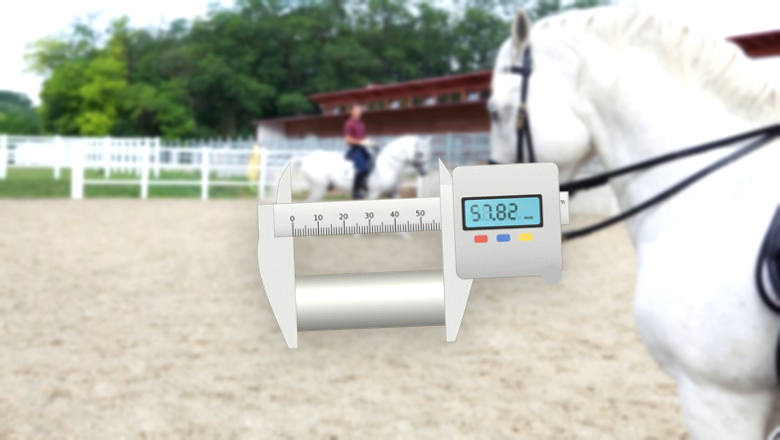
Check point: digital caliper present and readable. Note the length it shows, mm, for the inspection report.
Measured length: 57.82 mm
